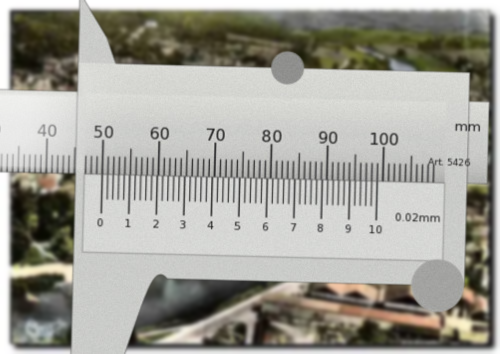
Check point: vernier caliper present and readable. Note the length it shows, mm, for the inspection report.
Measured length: 50.0 mm
